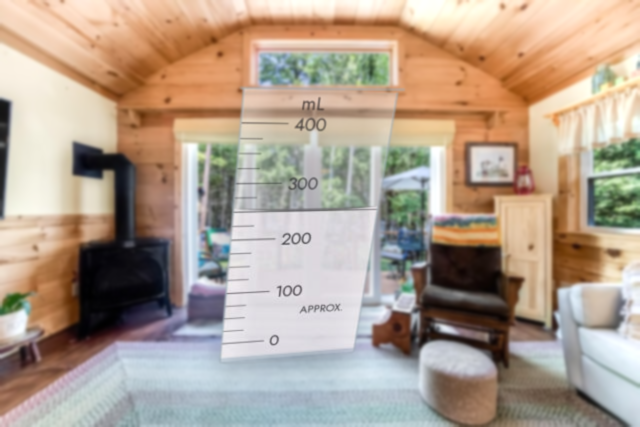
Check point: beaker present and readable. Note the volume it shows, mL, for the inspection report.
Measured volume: 250 mL
